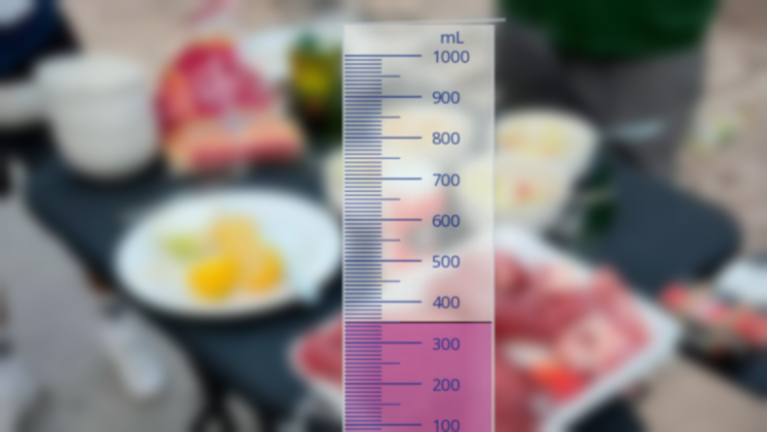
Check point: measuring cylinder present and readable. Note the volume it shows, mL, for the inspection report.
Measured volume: 350 mL
